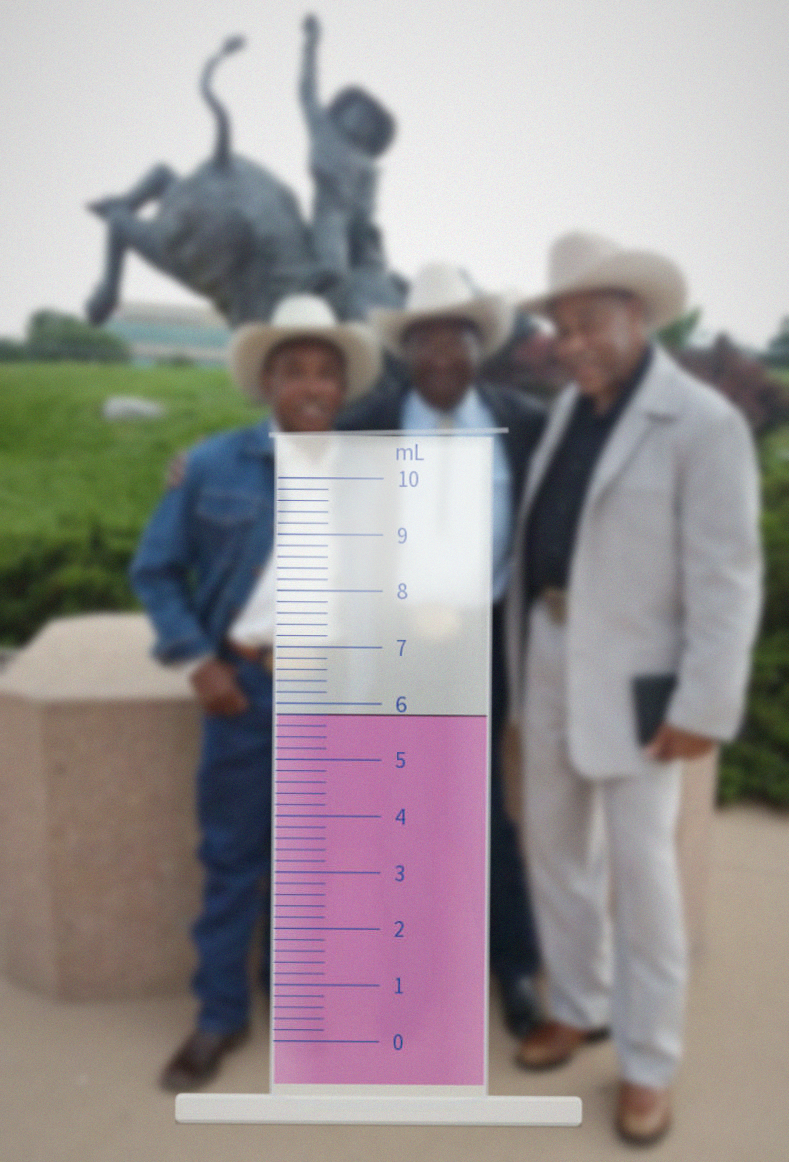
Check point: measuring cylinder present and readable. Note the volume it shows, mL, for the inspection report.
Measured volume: 5.8 mL
